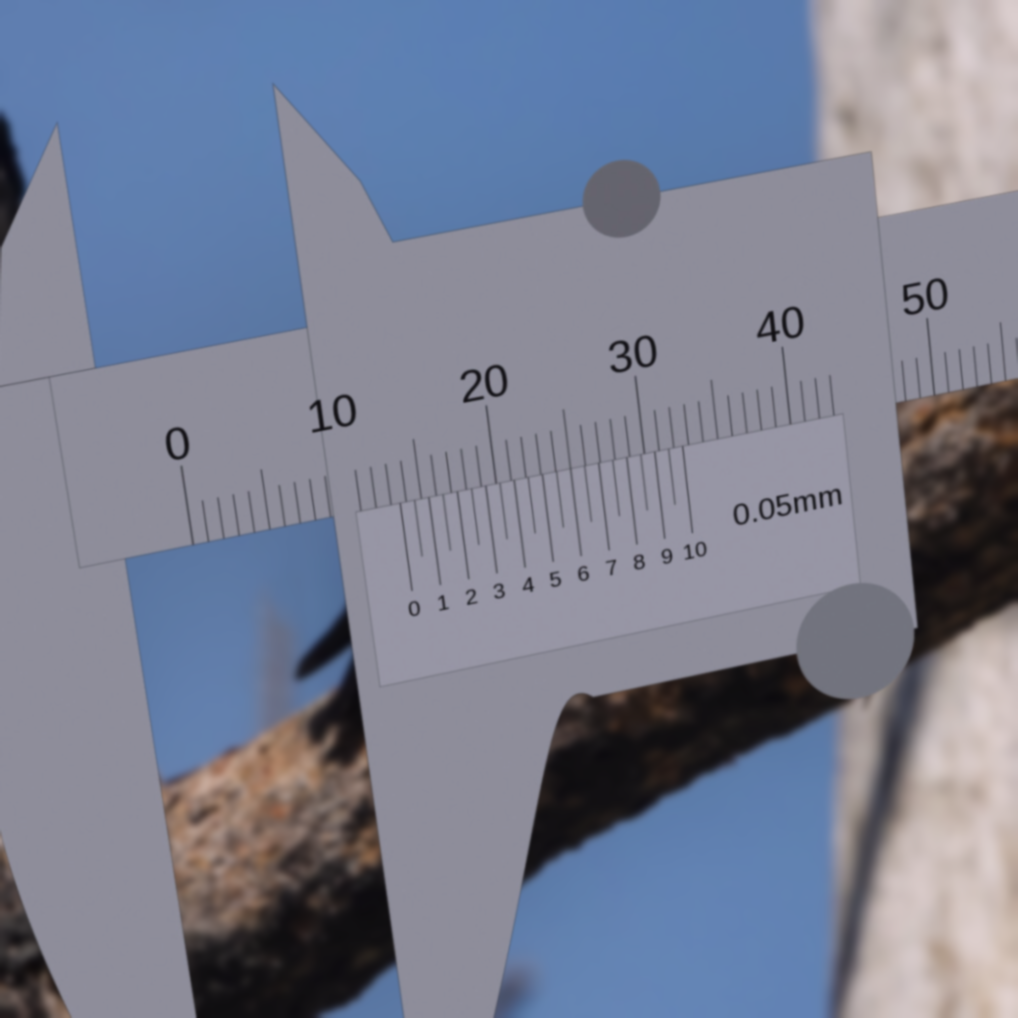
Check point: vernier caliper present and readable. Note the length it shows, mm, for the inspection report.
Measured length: 13.6 mm
